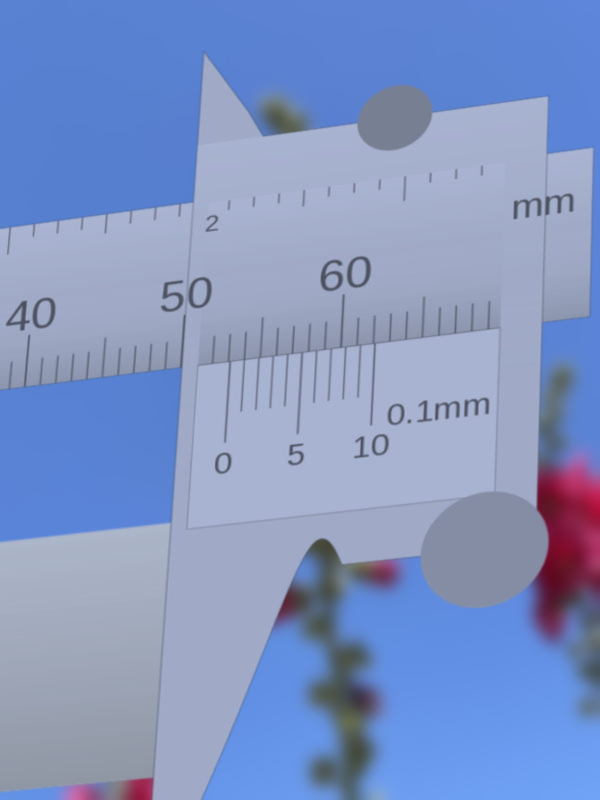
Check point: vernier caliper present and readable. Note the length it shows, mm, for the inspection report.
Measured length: 53.1 mm
